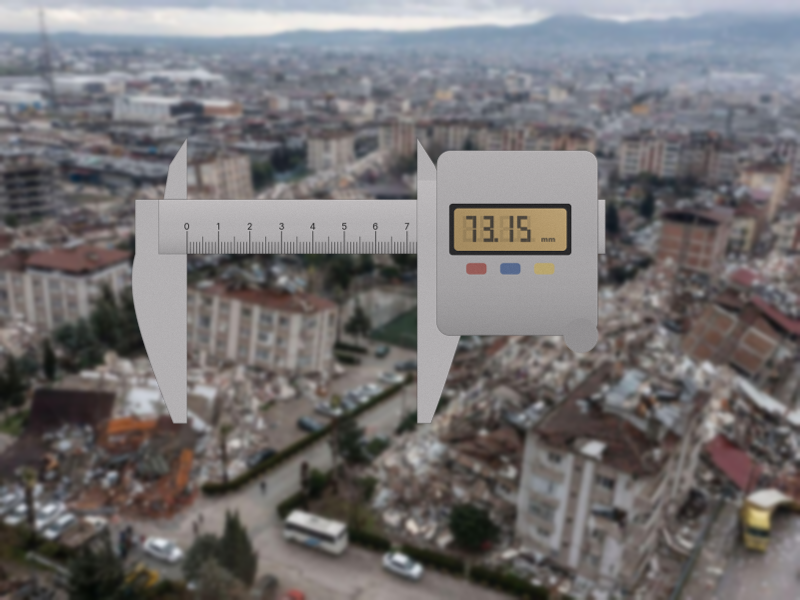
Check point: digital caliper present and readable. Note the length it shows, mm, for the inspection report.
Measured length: 73.15 mm
